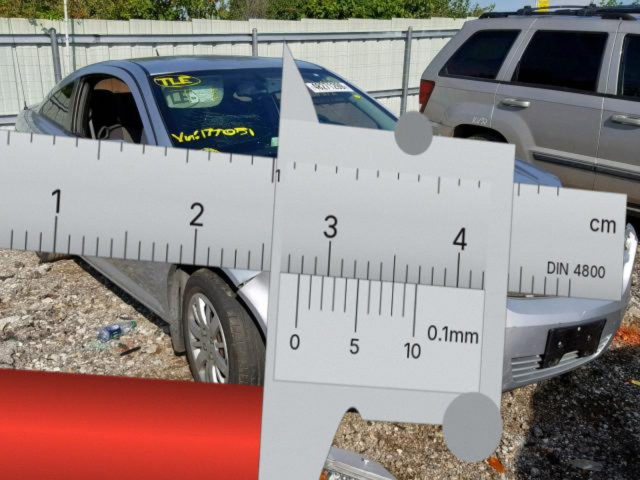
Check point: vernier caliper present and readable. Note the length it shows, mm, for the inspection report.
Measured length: 27.8 mm
